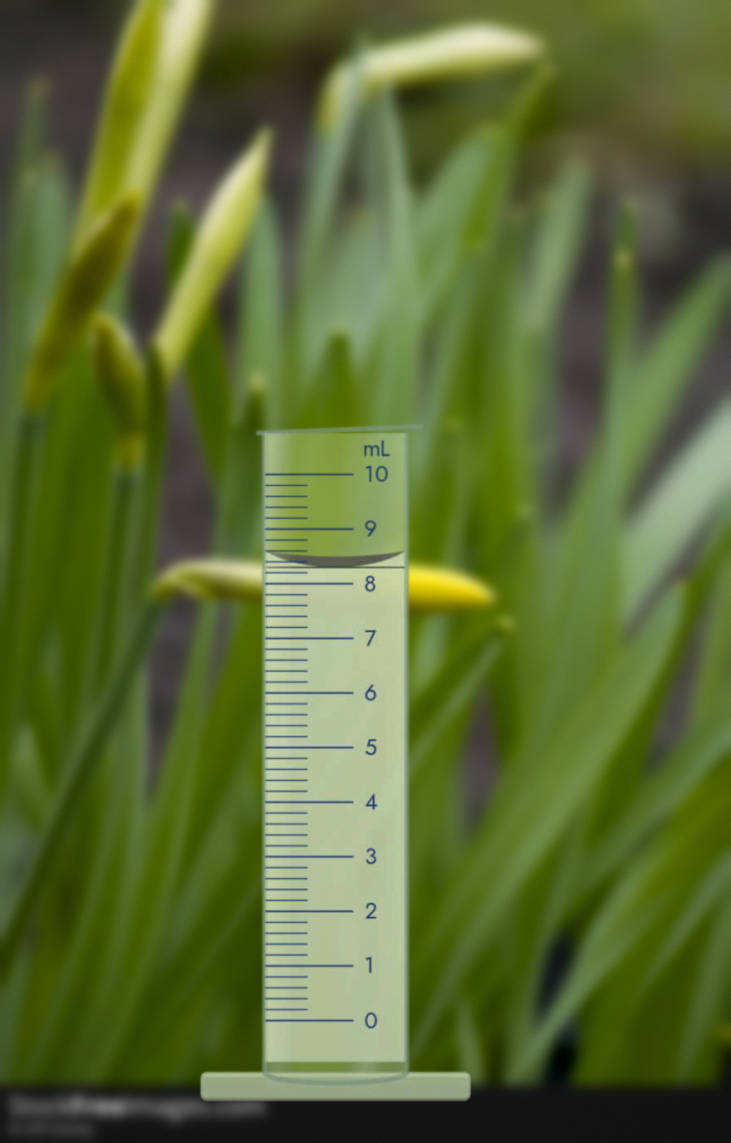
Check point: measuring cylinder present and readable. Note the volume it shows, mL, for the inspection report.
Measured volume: 8.3 mL
